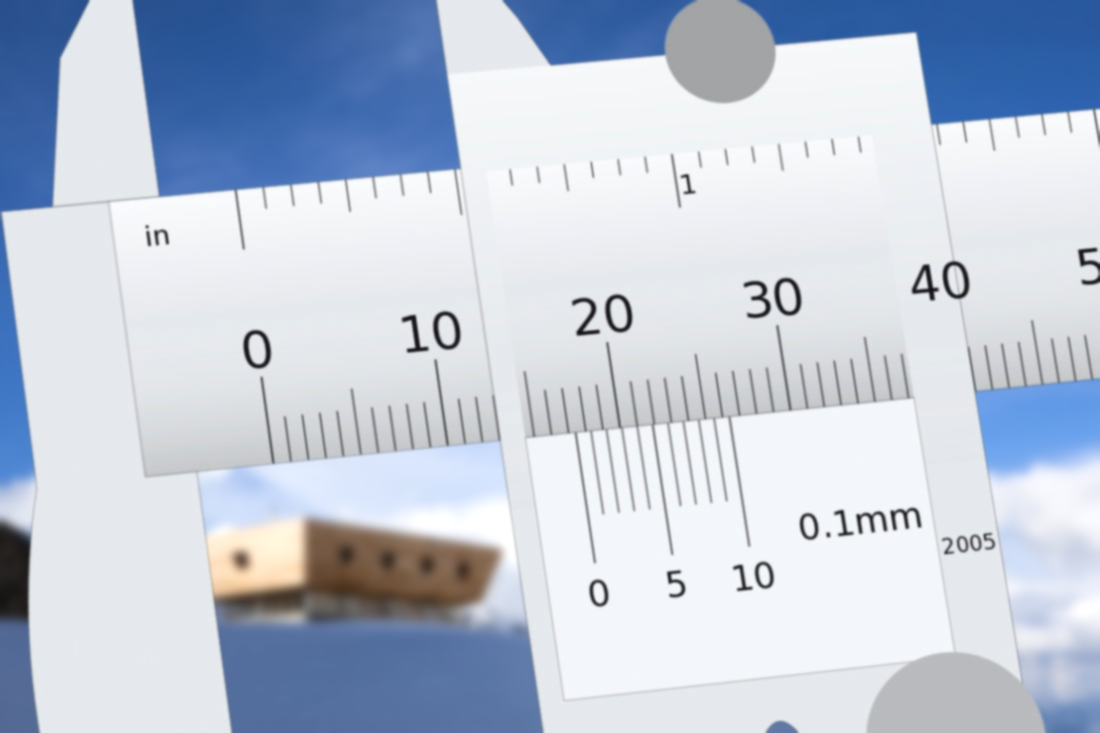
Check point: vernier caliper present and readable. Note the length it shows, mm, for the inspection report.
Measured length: 17.4 mm
